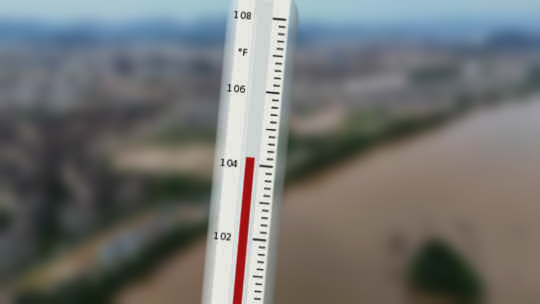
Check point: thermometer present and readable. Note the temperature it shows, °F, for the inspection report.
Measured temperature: 104.2 °F
